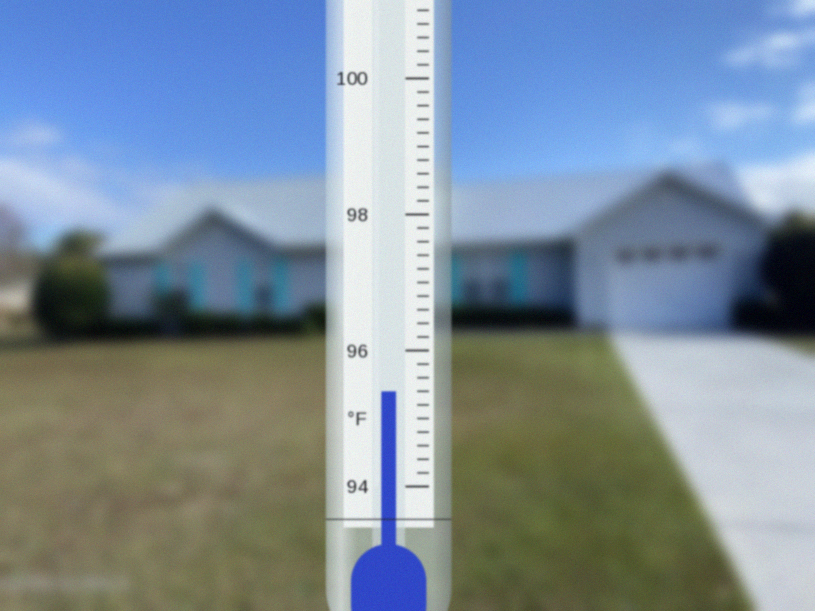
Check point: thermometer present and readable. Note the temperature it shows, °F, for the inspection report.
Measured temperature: 95.4 °F
